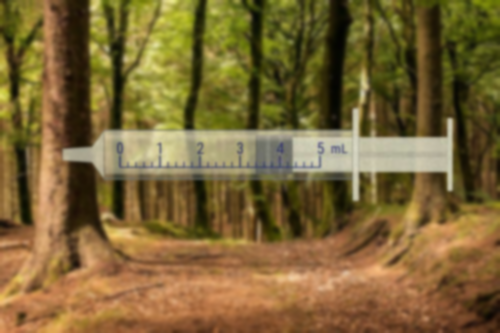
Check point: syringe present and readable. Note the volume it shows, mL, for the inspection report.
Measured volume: 3.4 mL
